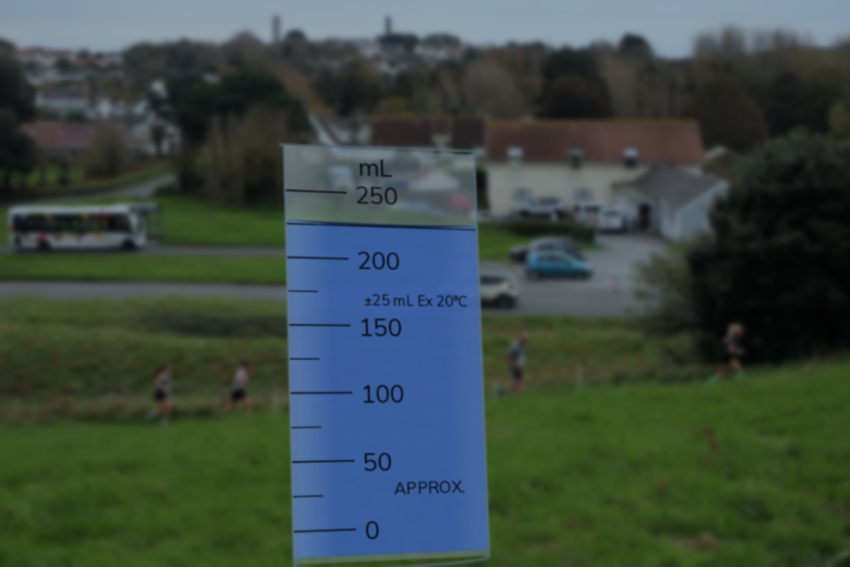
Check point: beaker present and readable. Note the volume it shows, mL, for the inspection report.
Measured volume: 225 mL
